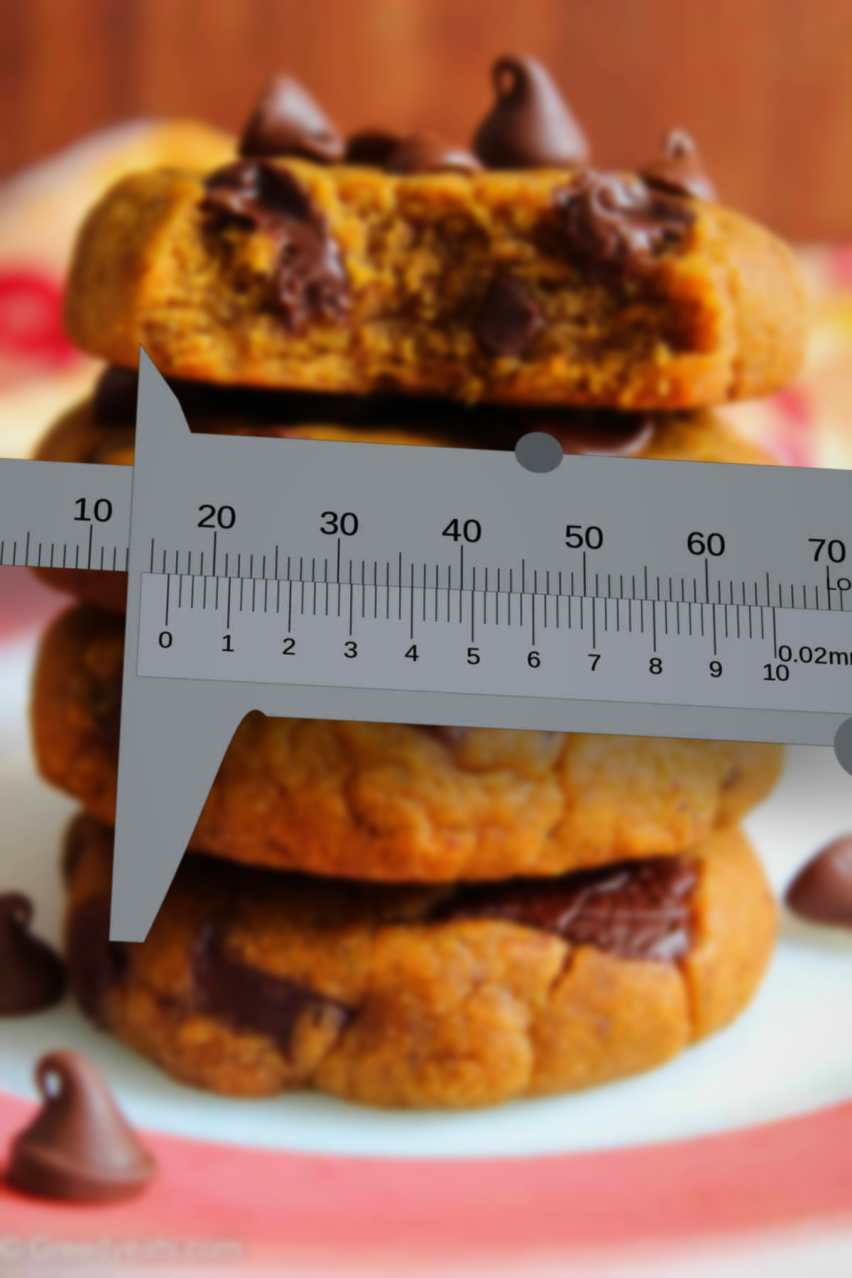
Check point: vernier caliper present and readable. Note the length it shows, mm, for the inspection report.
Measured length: 16.4 mm
